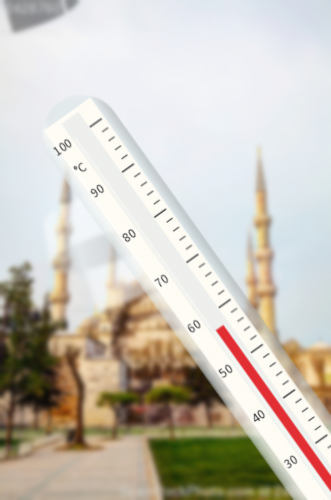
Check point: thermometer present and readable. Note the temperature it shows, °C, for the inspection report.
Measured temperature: 57 °C
